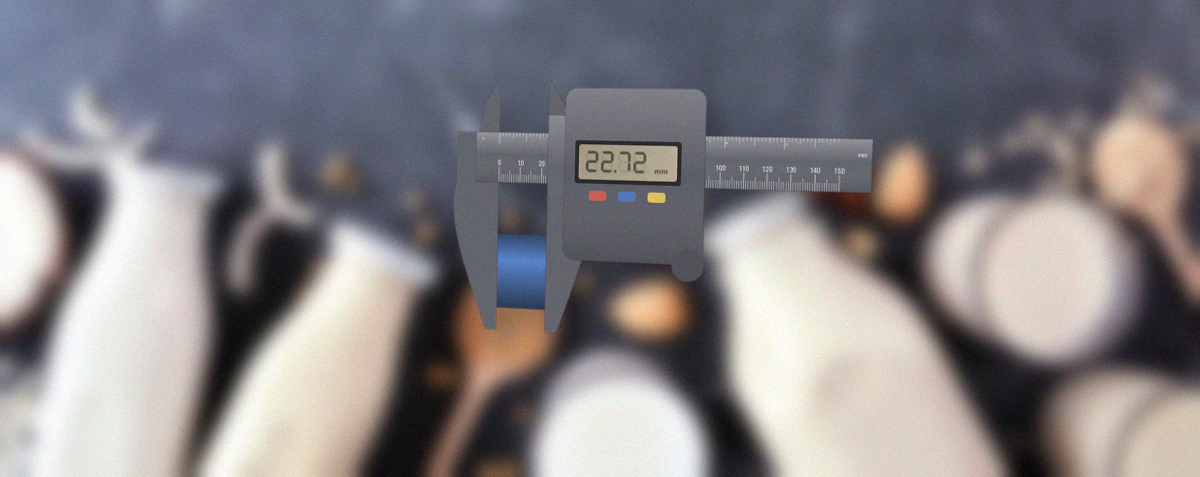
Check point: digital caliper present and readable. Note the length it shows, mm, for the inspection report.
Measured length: 22.72 mm
